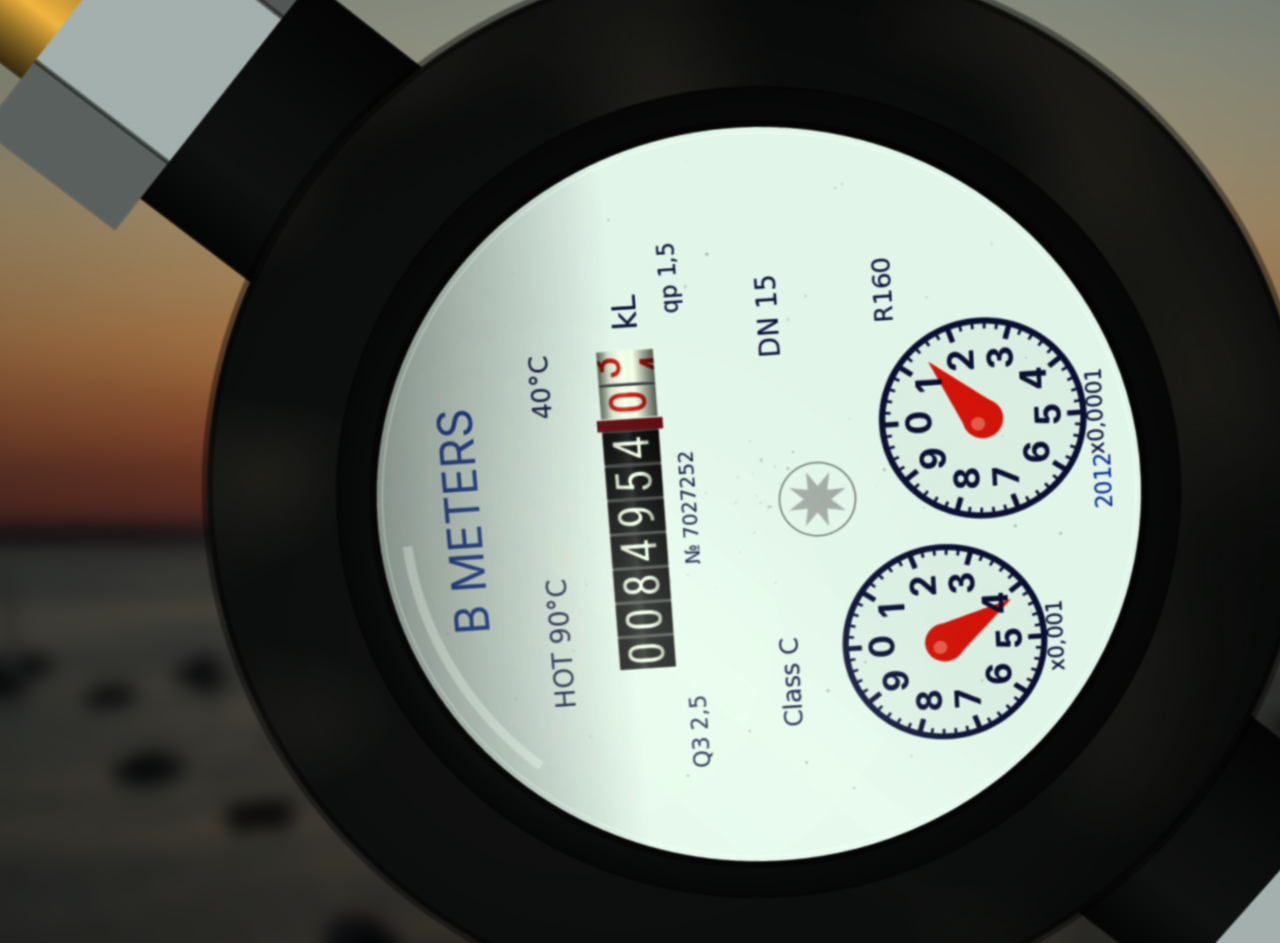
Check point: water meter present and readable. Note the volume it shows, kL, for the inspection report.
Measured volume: 84954.0341 kL
